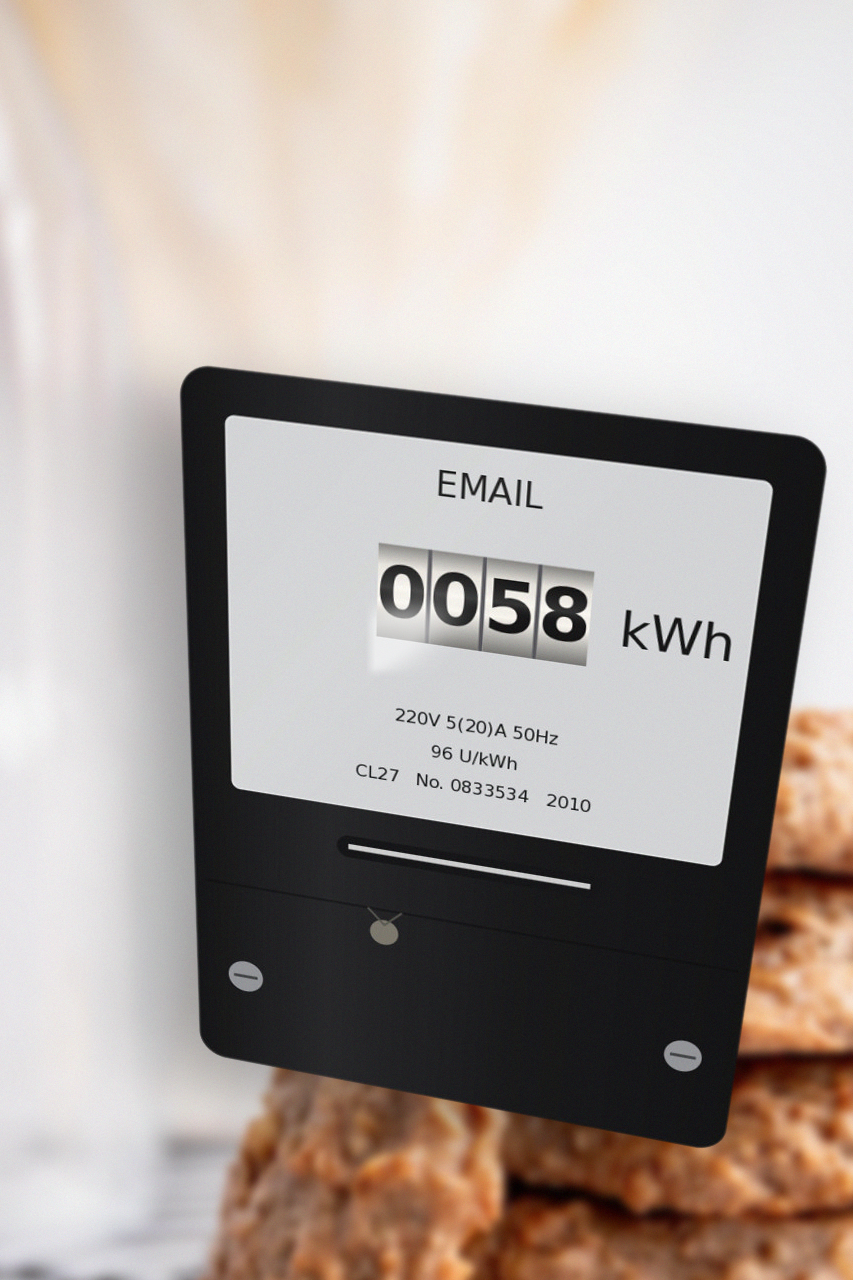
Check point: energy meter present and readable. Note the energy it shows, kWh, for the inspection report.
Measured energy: 58 kWh
